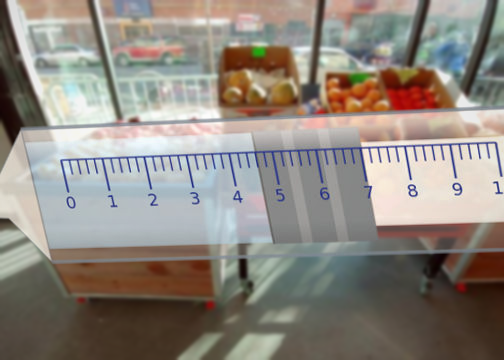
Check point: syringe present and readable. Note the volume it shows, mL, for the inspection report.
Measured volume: 4.6 mL
